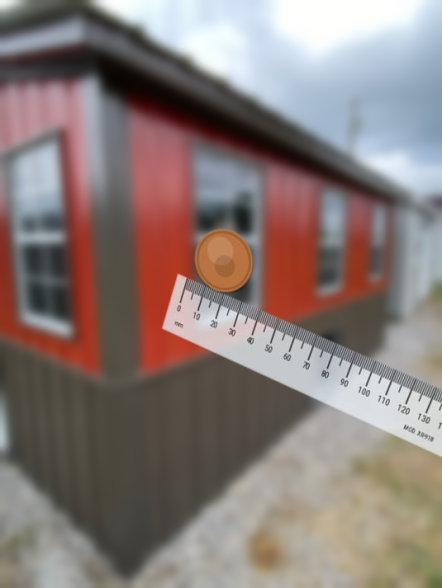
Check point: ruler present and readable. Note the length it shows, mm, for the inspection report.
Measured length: 30 mm
